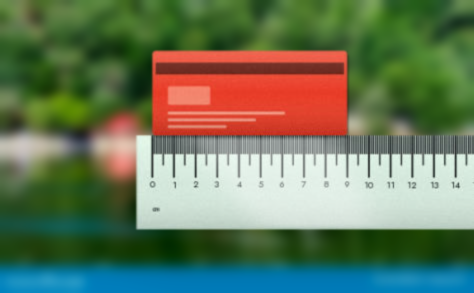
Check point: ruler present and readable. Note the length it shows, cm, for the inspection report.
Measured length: 9 cm
